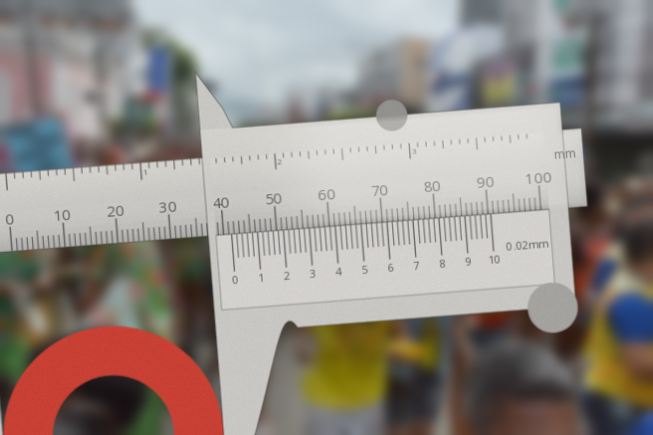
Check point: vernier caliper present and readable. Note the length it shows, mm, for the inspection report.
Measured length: 41.5 mm
